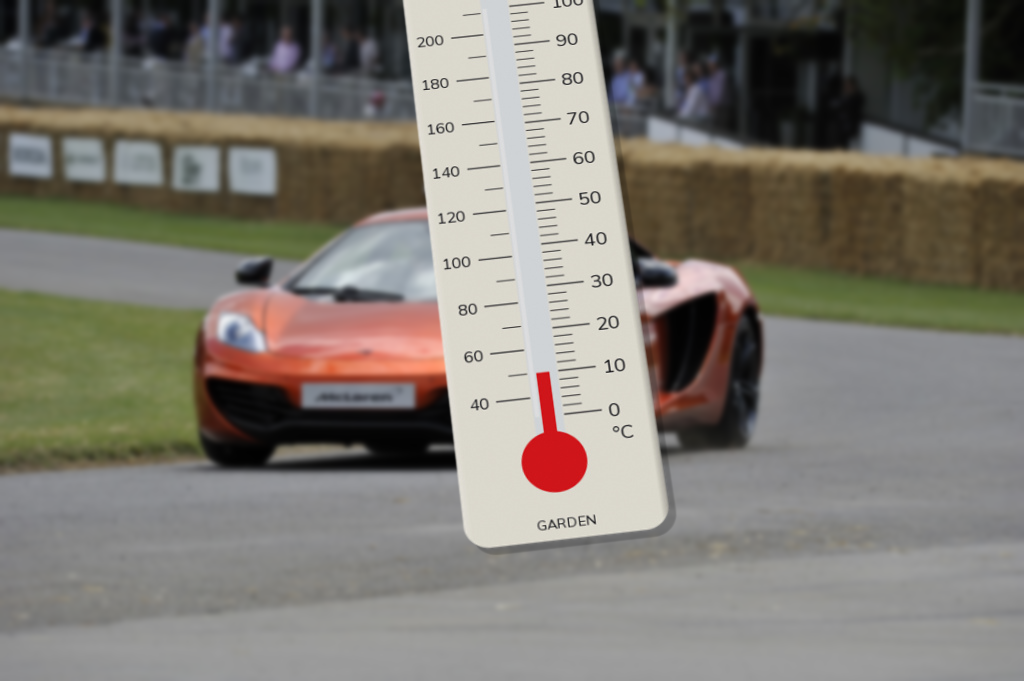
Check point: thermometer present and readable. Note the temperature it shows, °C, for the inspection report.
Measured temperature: 10 °C
